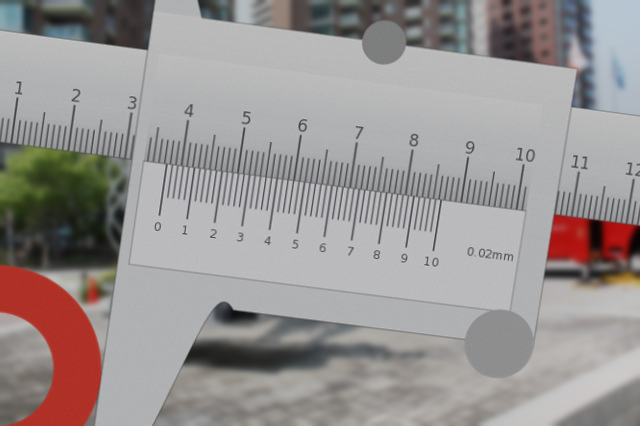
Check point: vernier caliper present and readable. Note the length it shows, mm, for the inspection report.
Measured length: 37.4 mm
